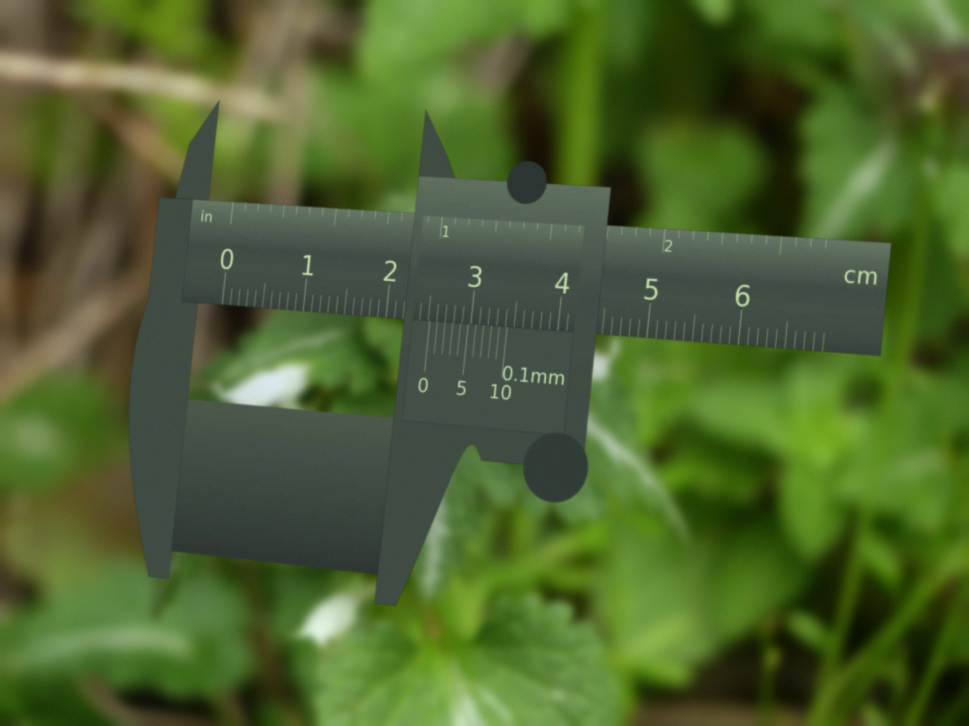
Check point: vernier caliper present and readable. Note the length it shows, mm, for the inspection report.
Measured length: 25.2 mm
